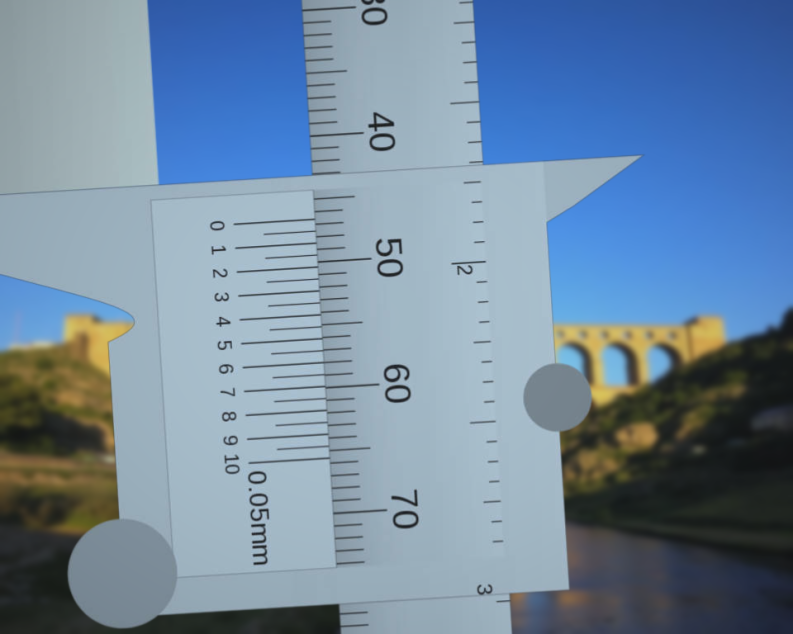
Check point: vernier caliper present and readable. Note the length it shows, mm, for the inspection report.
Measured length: 46.6 mm
